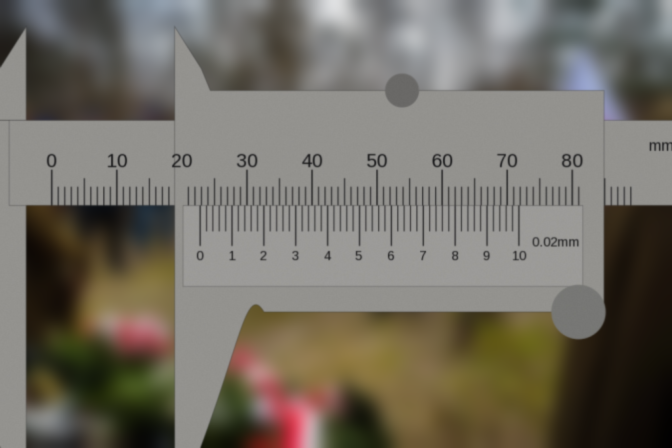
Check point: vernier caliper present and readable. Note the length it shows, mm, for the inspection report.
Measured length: 22.8 mm
